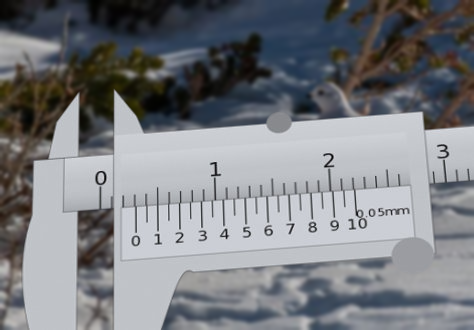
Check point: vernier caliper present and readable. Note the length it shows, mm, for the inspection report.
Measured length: 3.1 mm
